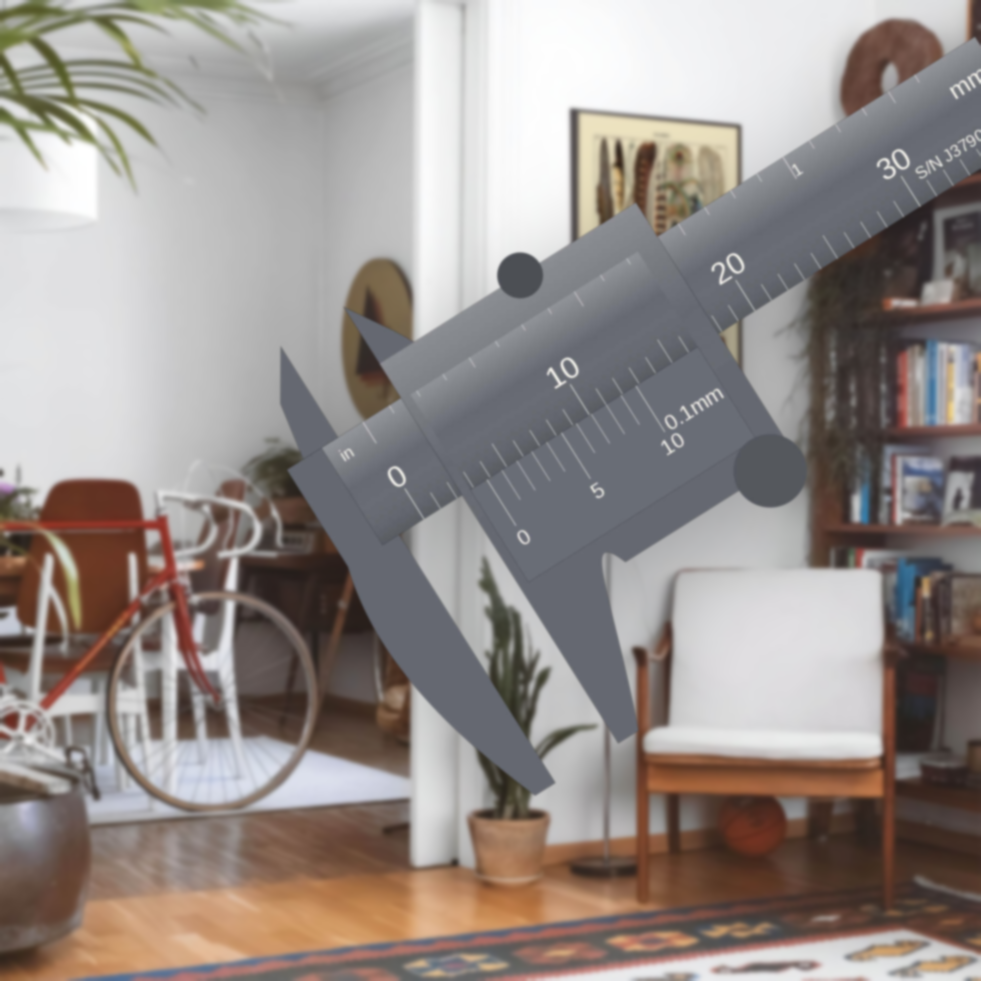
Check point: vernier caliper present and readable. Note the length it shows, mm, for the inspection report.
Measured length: 3.8 mm
